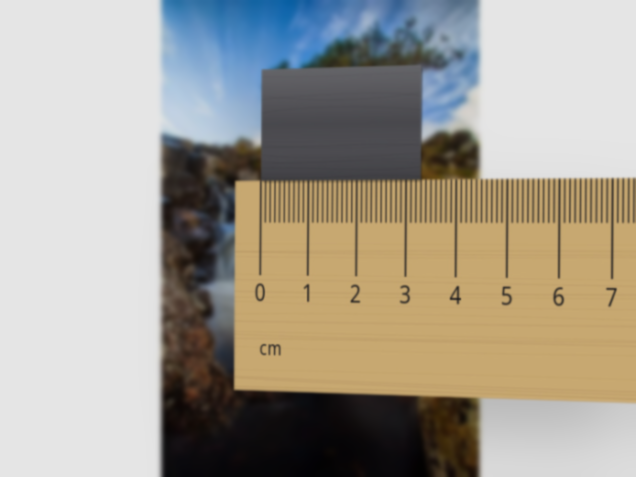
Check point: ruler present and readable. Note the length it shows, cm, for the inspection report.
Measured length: 3.3 cm
